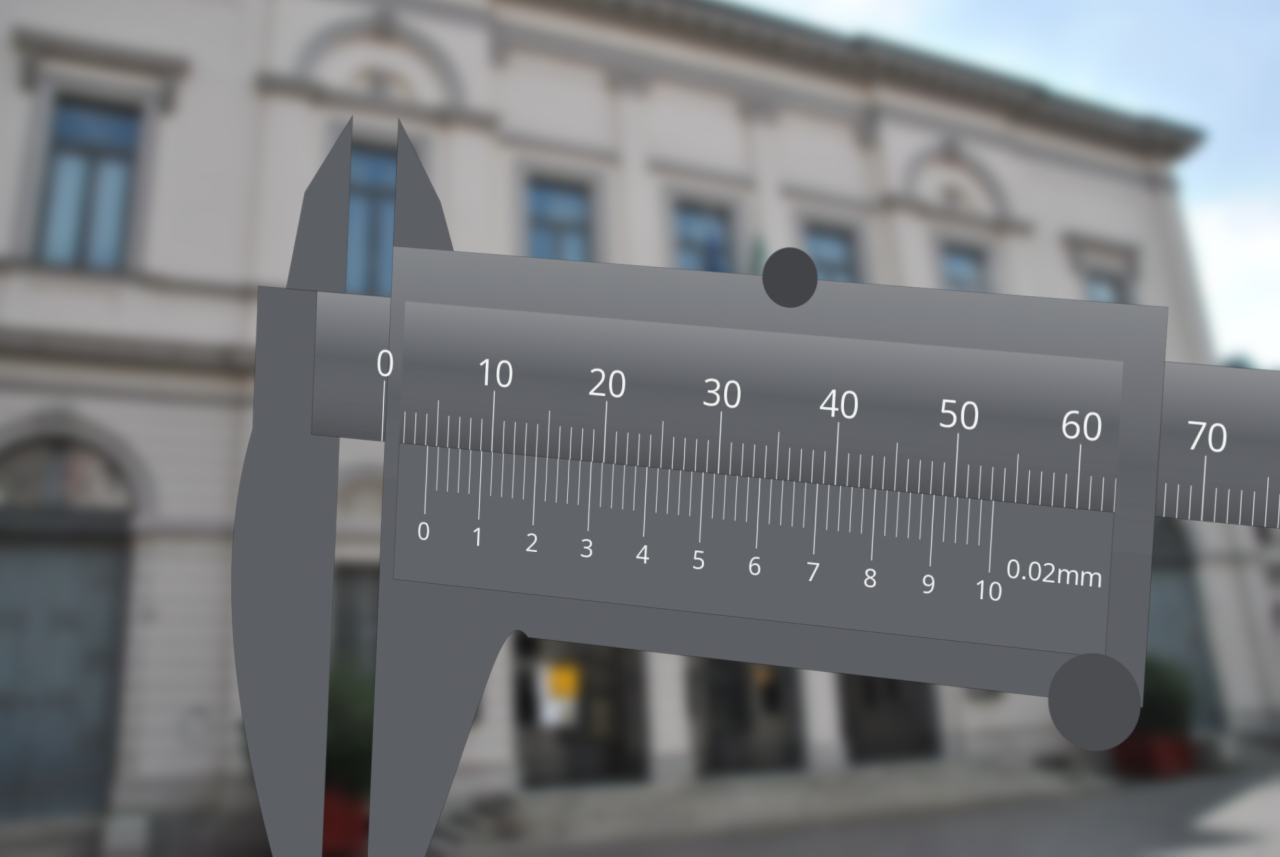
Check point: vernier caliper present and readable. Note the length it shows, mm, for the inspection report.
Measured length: 4.2 mm
